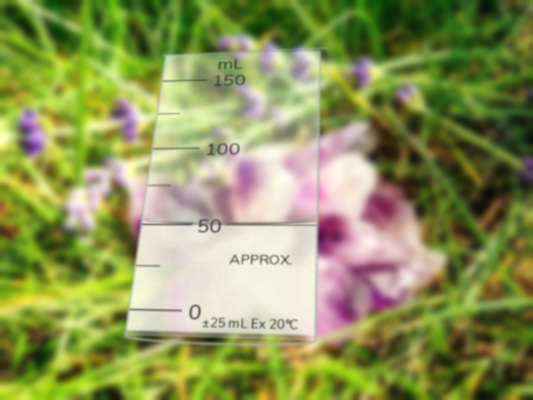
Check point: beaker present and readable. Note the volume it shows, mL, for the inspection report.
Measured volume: 50 mL
